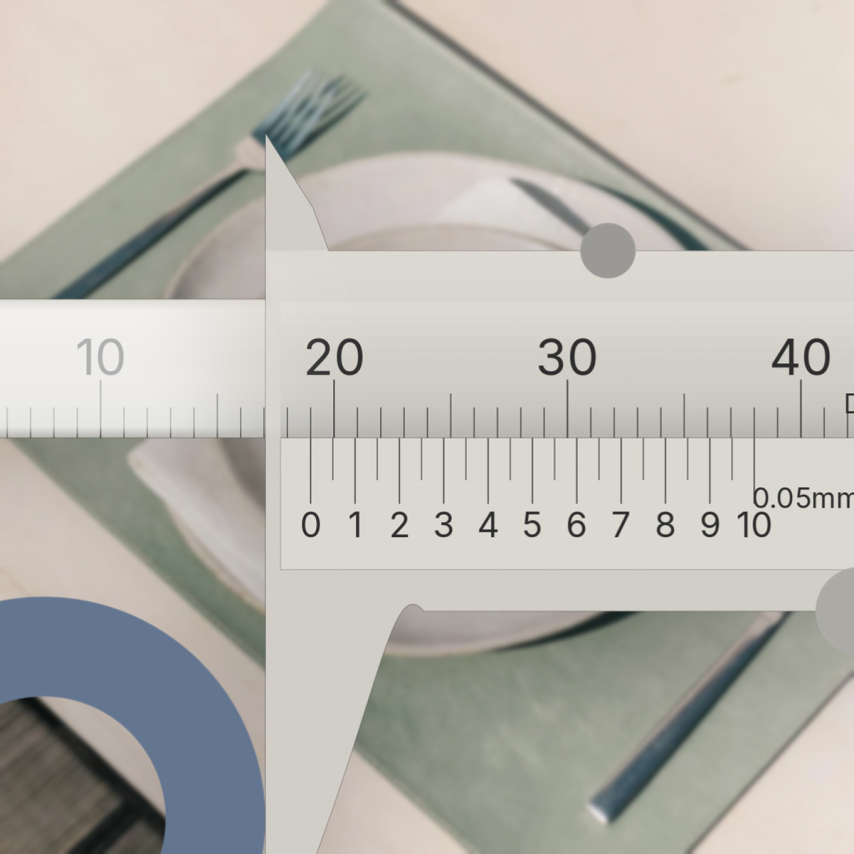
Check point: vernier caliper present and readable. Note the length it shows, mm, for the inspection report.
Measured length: 19.00 mm
